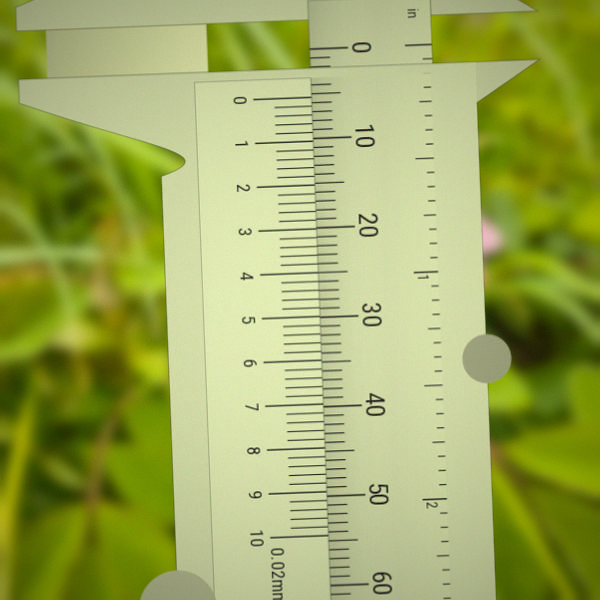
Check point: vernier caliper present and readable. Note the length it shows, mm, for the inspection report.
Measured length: 5.4 mm
